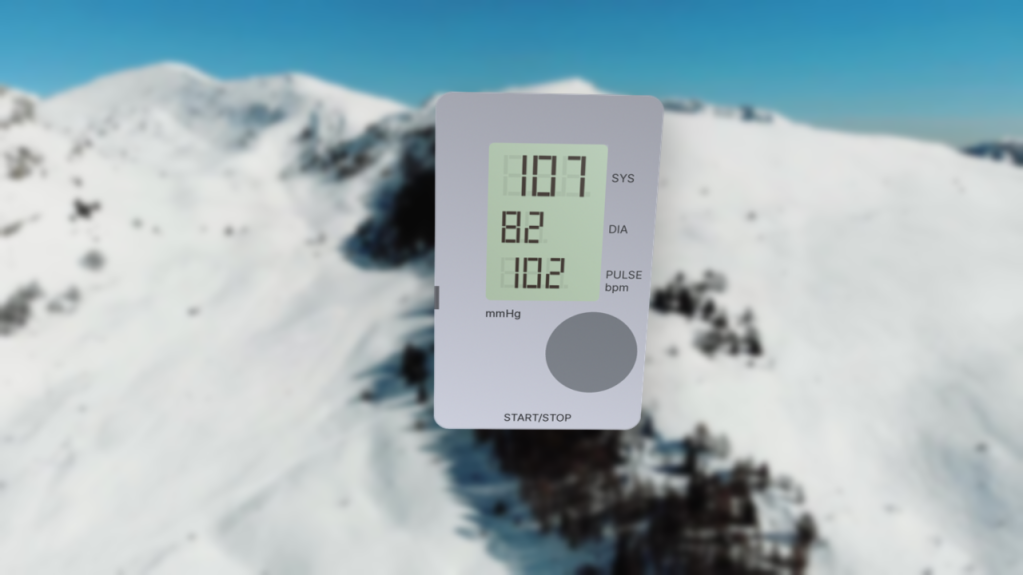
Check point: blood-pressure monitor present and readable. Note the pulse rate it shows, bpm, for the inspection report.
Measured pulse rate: 102 bpm
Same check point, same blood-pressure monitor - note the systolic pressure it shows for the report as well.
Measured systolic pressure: 107 mmHg
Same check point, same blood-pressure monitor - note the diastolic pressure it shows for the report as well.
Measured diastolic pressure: 82 mmHg
